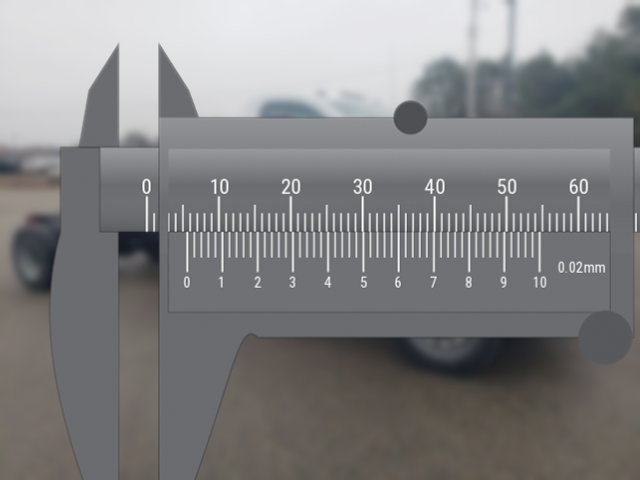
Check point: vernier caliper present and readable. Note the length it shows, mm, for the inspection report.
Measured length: 5.6 mm
